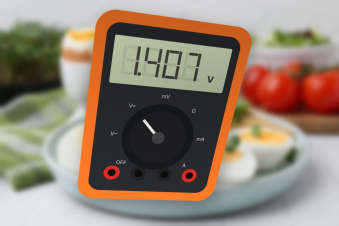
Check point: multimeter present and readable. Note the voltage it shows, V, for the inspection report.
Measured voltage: 1.407 V
